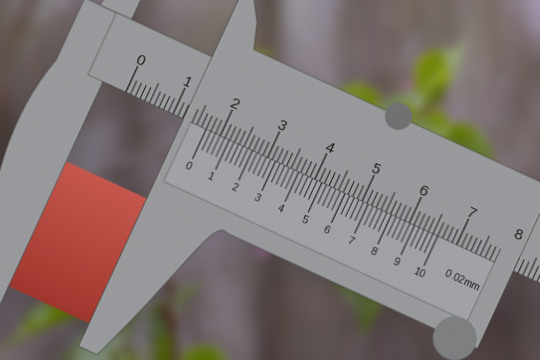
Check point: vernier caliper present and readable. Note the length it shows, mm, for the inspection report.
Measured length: 17.0 mm
